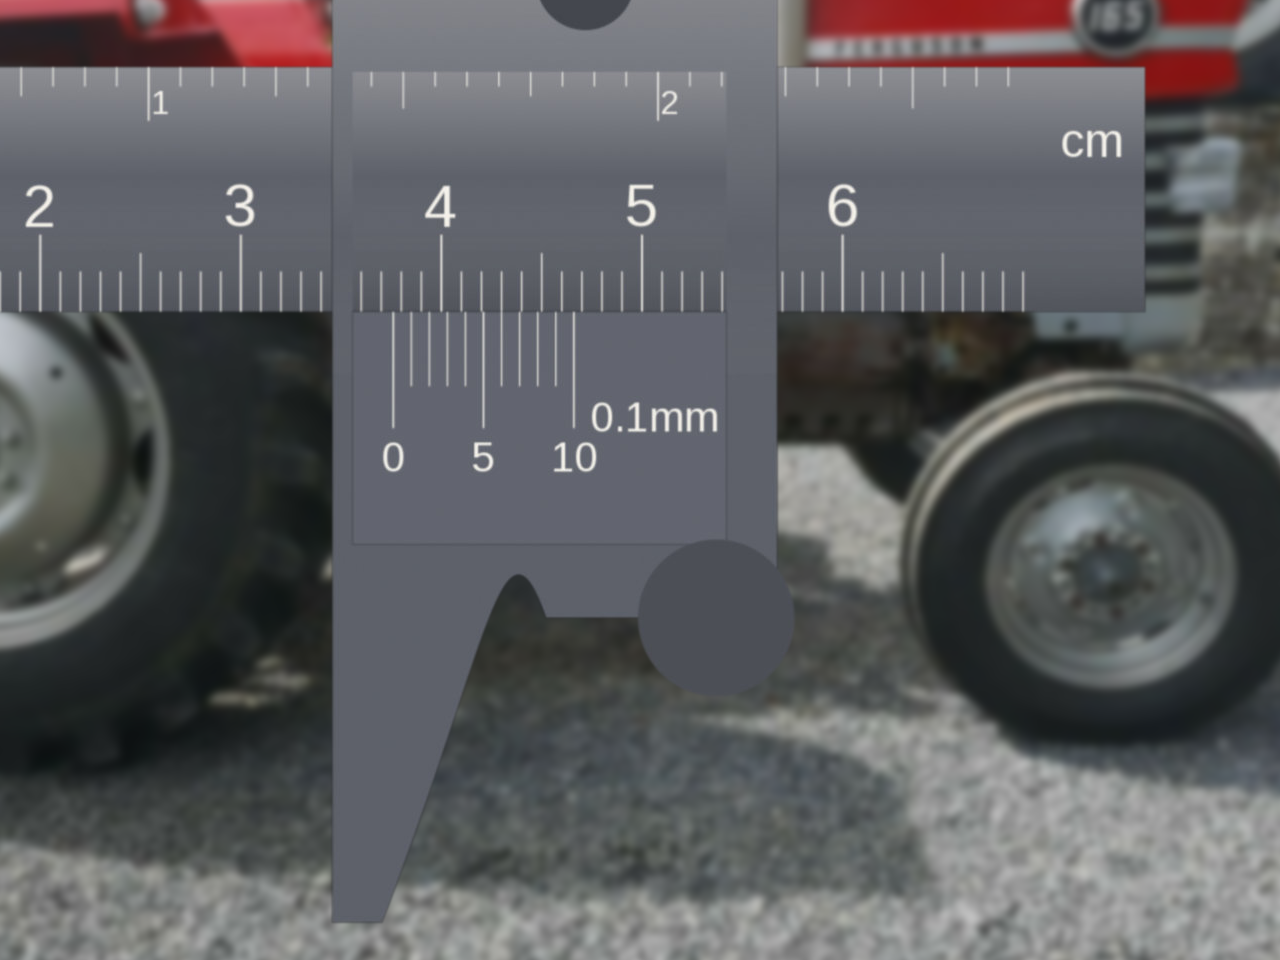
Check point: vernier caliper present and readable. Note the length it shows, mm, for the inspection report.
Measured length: 37.6 mm
